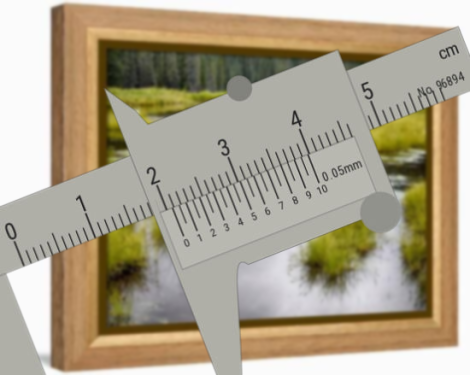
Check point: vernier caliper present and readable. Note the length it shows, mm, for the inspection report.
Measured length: 20.8 mm
